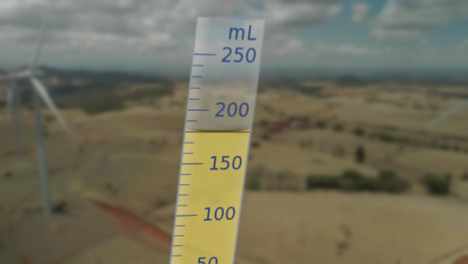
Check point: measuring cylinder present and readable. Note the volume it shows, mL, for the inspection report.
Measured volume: 180 mL
